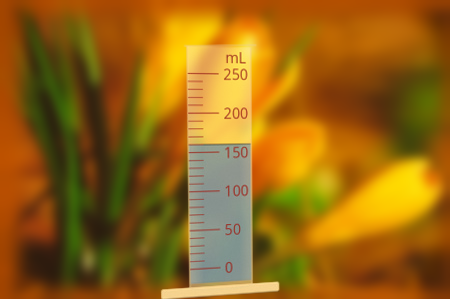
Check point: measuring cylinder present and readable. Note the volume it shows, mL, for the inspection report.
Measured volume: 160 mL
